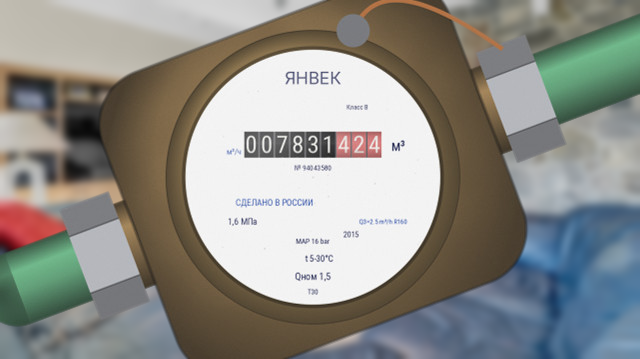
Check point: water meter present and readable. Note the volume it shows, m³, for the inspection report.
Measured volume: 7831.424 m³
